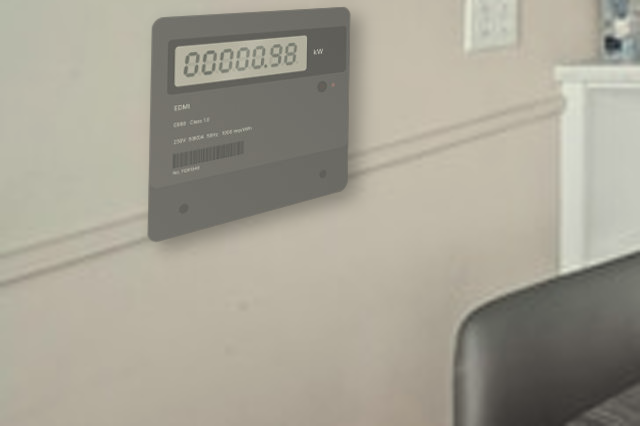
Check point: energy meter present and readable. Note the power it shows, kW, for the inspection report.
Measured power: 0.98 kW
